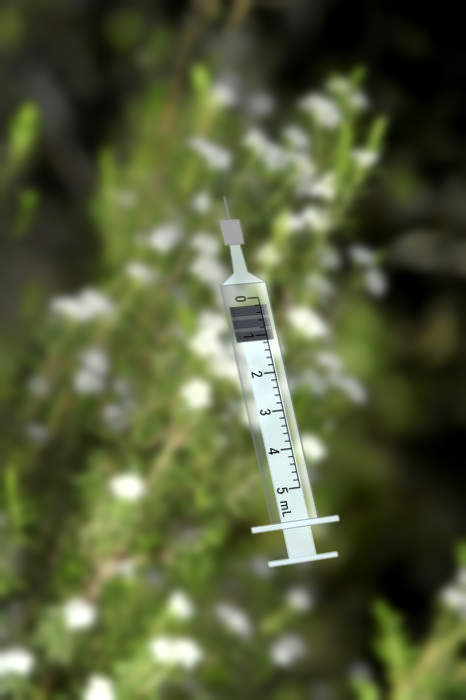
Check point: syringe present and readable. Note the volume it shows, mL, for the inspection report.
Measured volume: 0.2 mL
